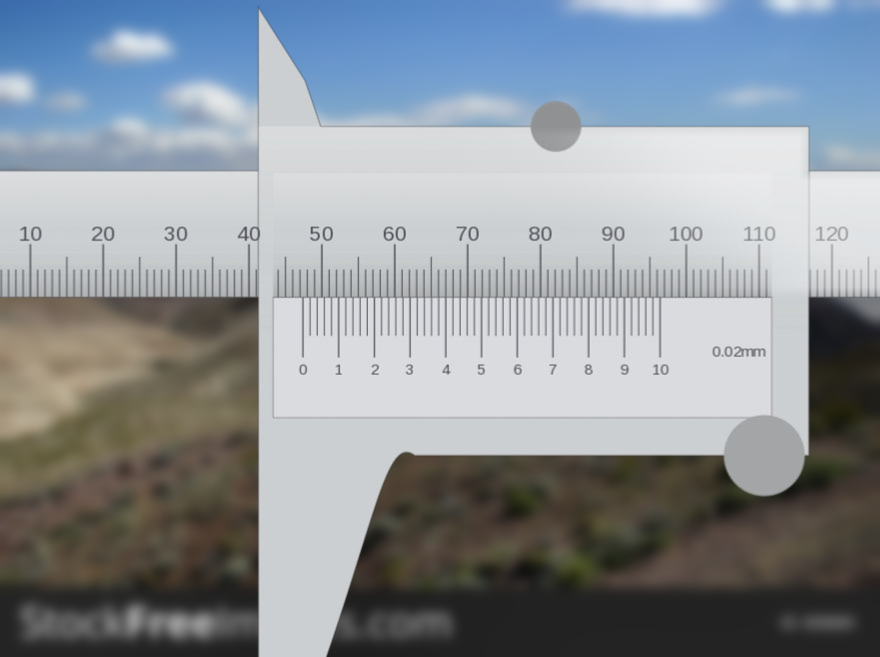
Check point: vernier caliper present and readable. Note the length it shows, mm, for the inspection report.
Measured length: 47.4 mm
